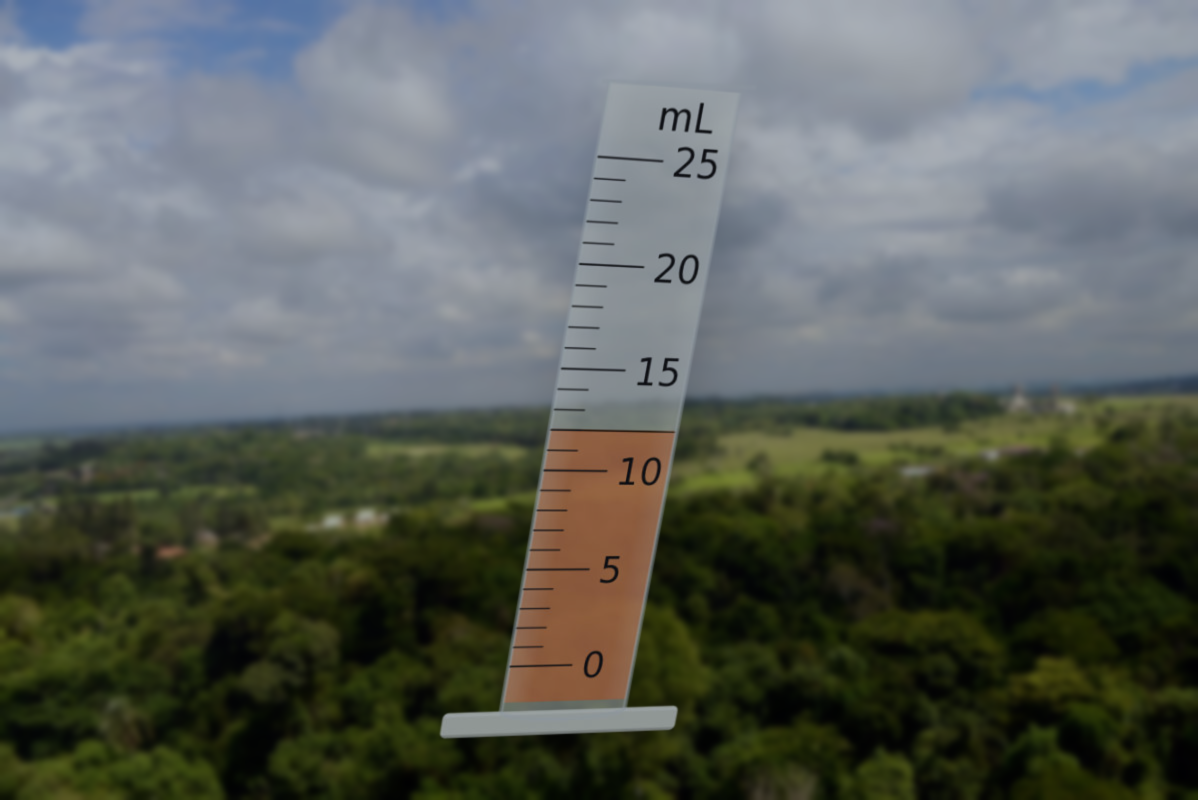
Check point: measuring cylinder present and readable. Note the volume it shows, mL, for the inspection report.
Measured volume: 12 mL
